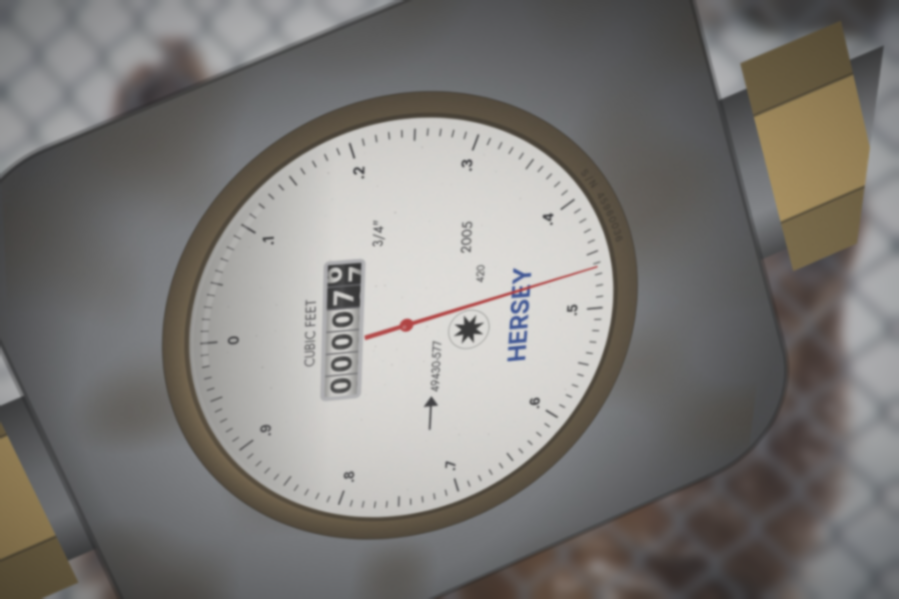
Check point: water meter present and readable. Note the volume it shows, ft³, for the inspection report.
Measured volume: 76.46 ft³
